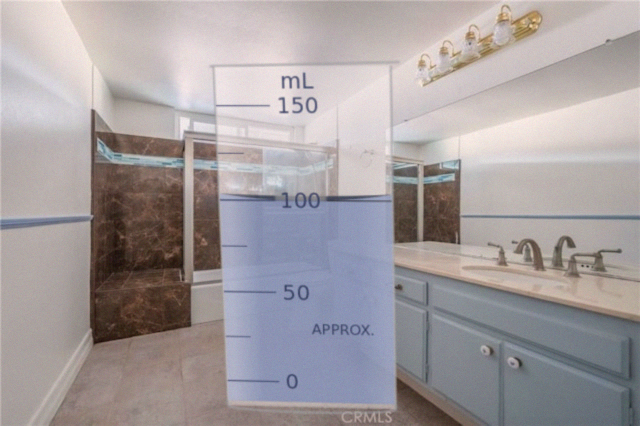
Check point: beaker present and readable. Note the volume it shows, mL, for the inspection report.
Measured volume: 100 mL
